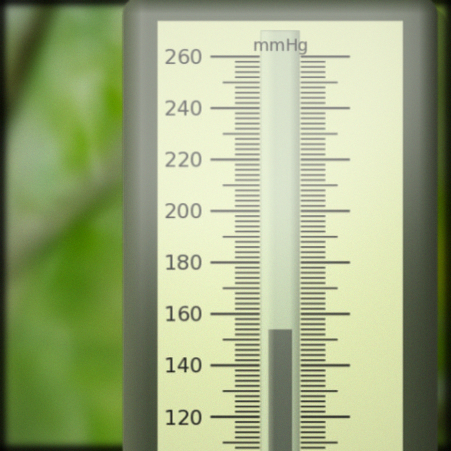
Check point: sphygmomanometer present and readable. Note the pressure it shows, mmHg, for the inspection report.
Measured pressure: 154 mmHg
